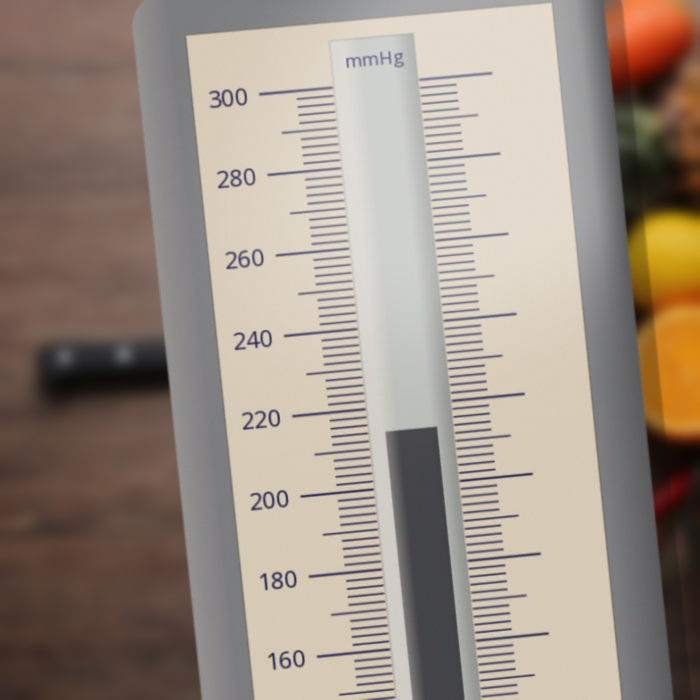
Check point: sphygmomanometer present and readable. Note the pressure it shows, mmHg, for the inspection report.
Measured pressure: 214 mmHg
